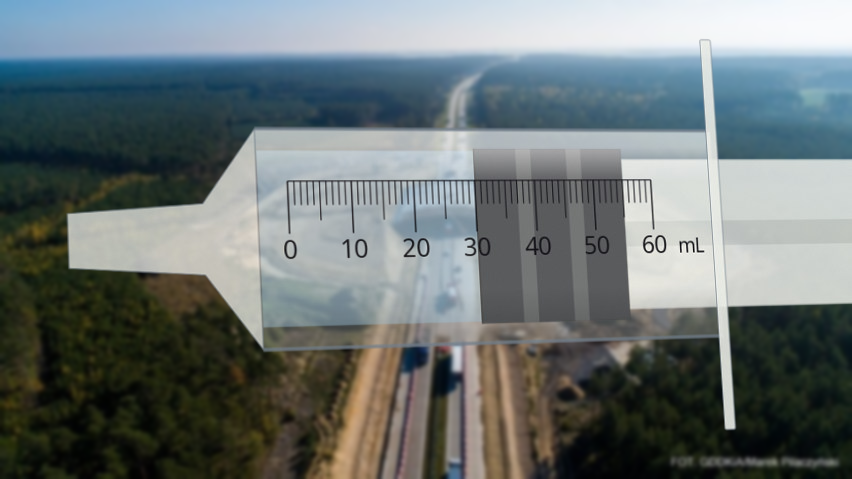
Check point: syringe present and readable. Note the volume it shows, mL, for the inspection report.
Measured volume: 30 mL
